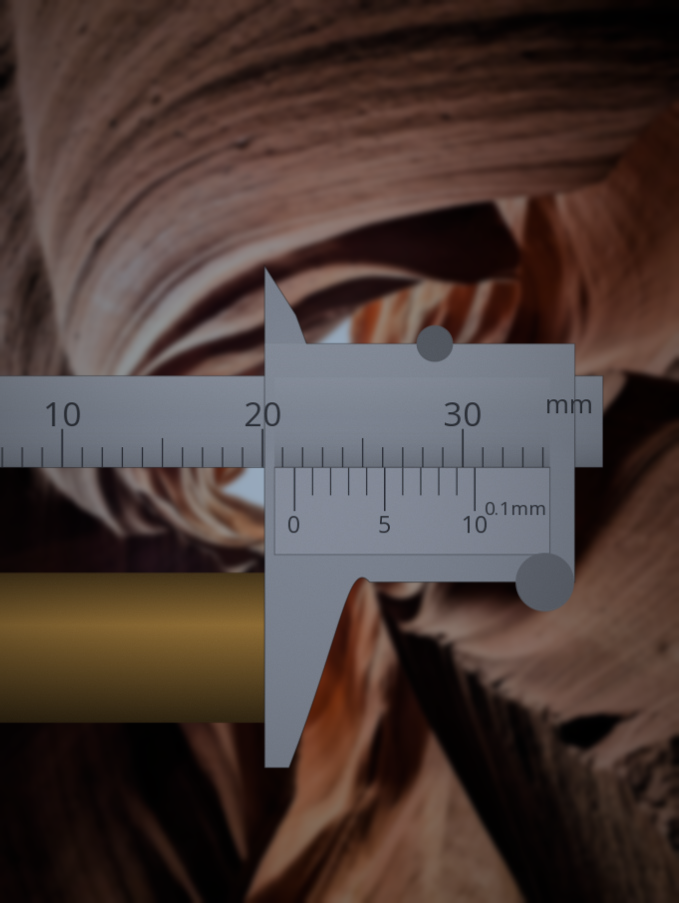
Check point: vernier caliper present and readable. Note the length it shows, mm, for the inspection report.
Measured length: 21.6 mm
